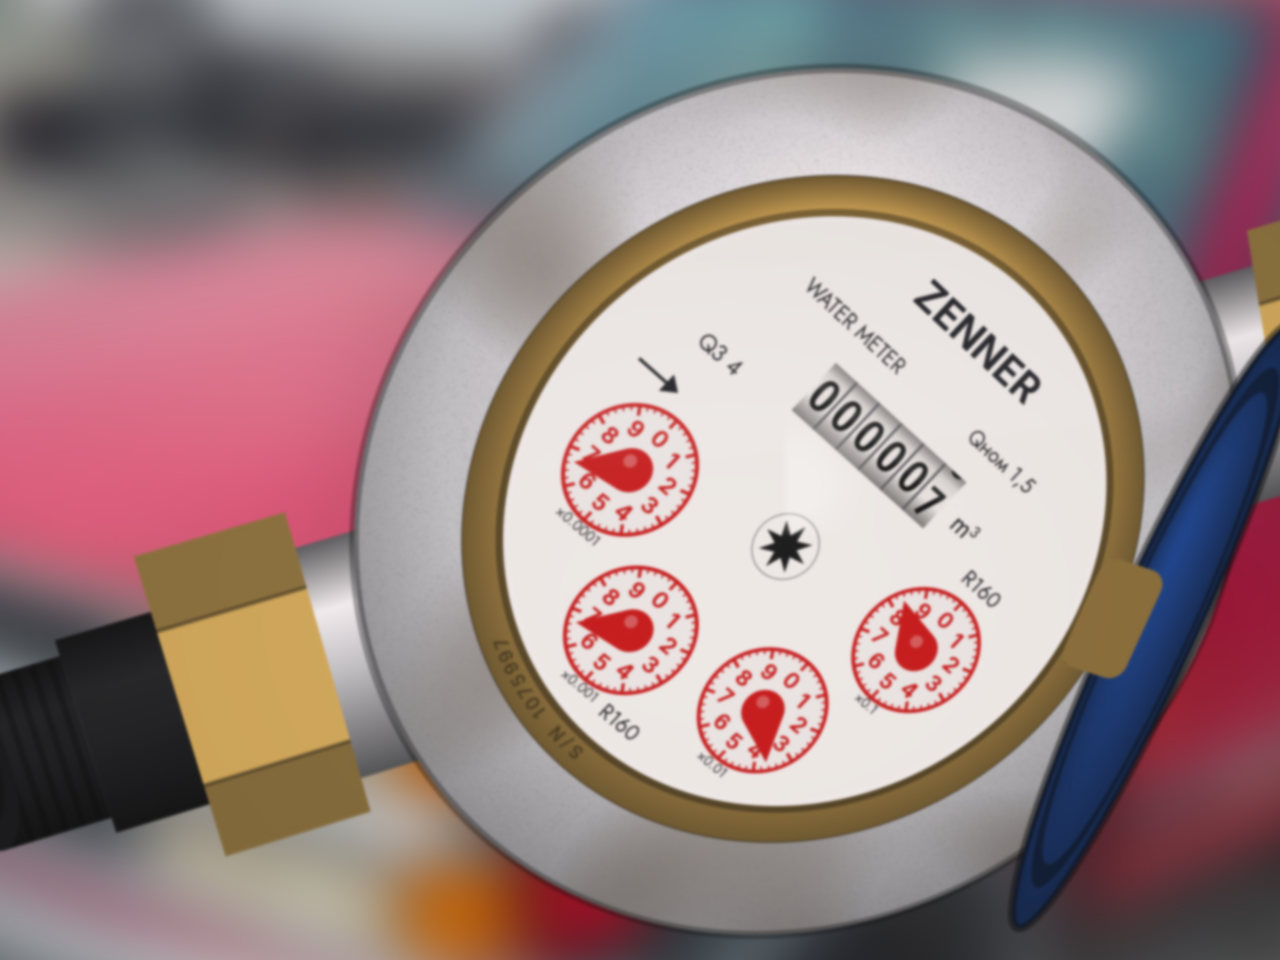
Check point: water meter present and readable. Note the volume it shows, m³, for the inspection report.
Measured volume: 6.8366 m³
